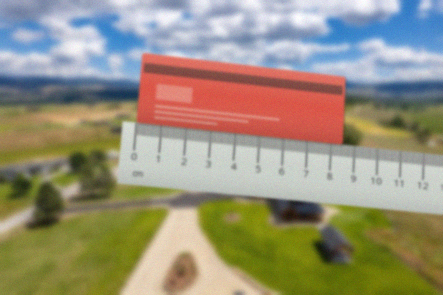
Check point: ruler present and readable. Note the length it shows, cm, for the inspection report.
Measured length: 8.5 cm
